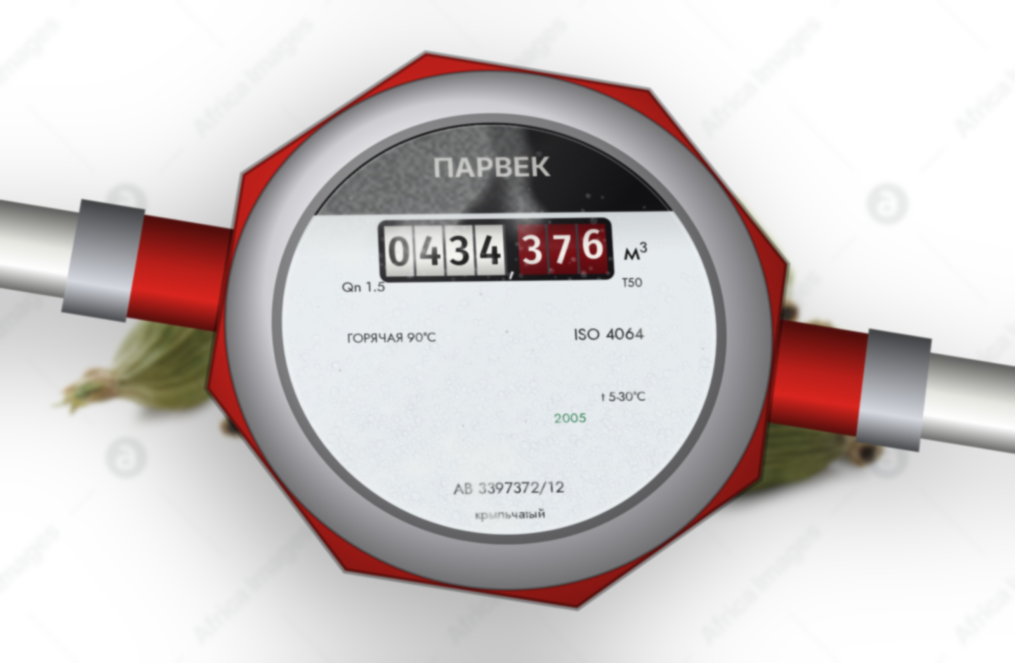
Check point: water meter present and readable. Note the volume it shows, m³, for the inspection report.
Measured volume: 434.376 m³
